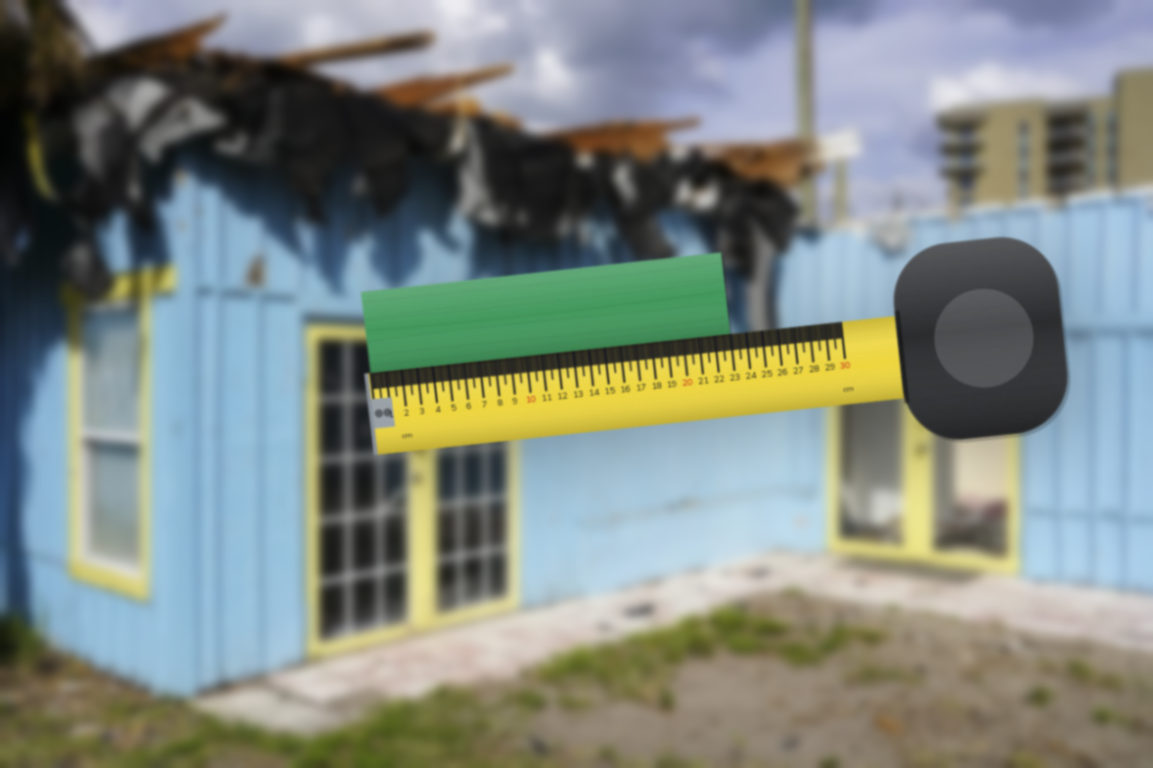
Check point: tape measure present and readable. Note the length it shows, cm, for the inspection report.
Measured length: 23 cm
